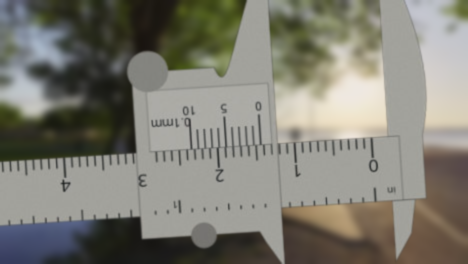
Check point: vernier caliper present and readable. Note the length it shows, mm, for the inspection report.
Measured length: 14.4 mm
